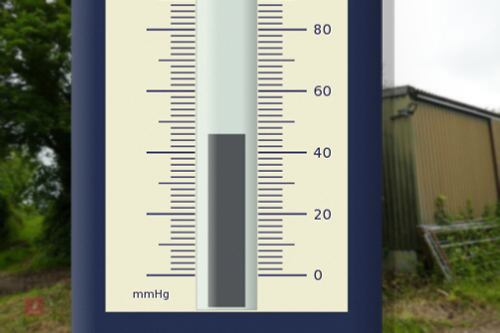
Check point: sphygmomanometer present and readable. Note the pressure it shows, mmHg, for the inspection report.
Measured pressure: 46 mmHg
